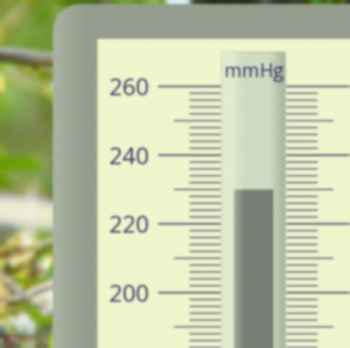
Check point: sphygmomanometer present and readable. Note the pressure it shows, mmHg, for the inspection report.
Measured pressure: 230 mmHg
